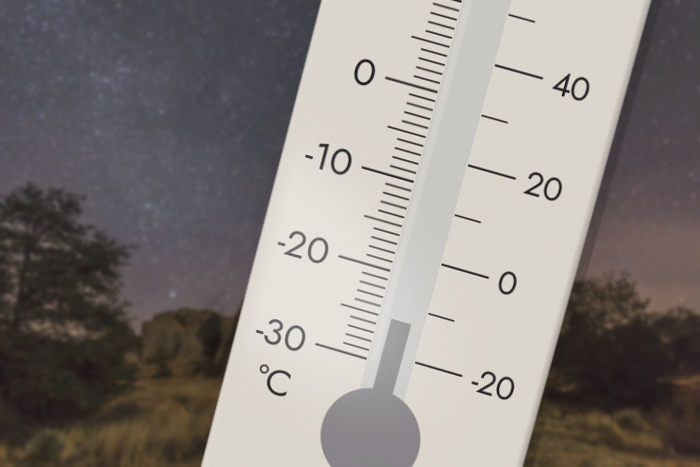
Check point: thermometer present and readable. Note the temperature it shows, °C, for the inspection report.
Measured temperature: -25 °C
